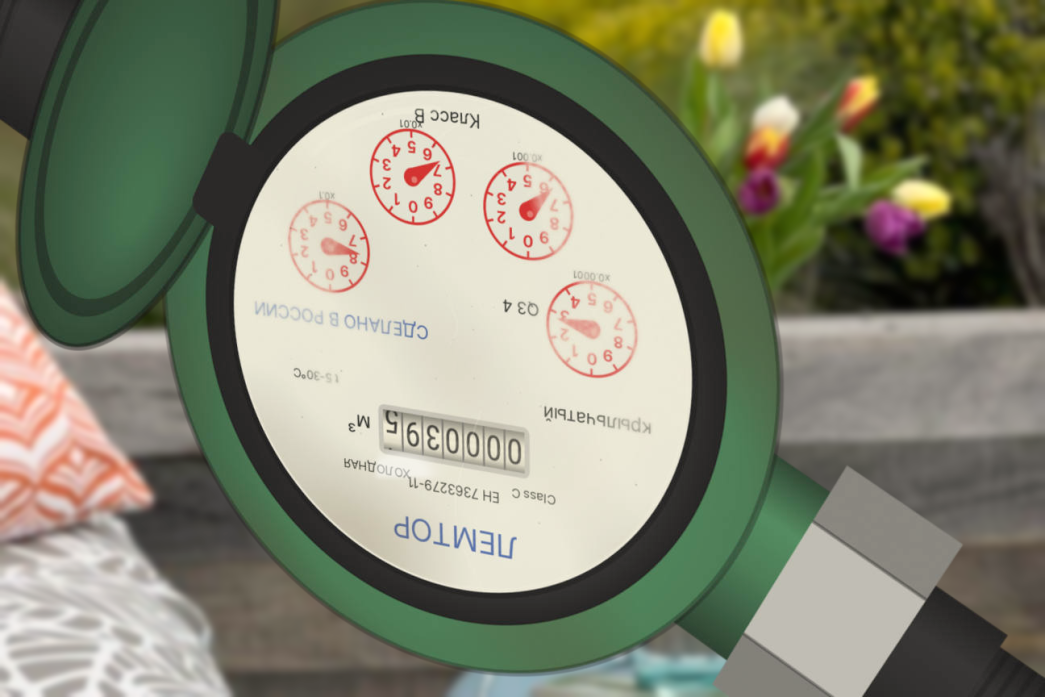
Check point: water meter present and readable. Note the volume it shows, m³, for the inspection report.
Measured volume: 394.7662 m³
